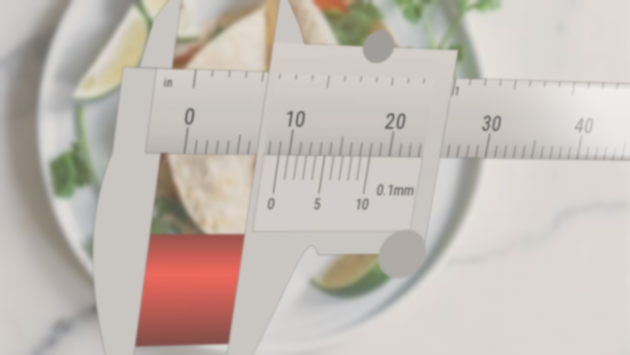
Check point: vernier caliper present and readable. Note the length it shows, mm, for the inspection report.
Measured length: 9.0 mm
